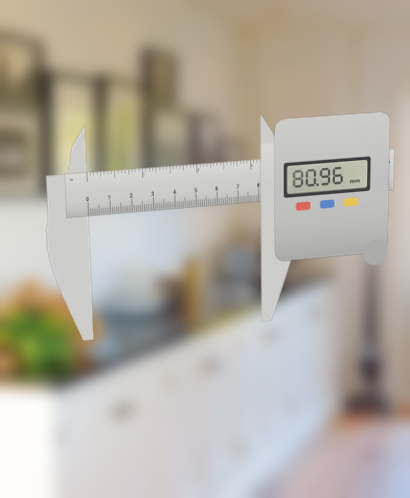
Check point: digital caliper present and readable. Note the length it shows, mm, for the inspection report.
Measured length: 80.96 mm
